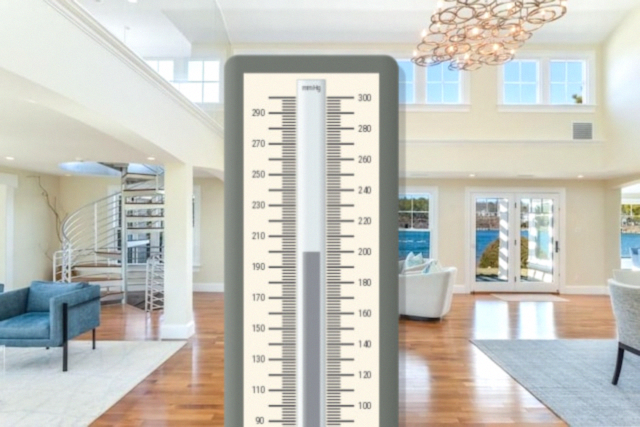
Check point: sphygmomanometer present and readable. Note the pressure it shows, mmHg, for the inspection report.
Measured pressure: 200 mmHg
